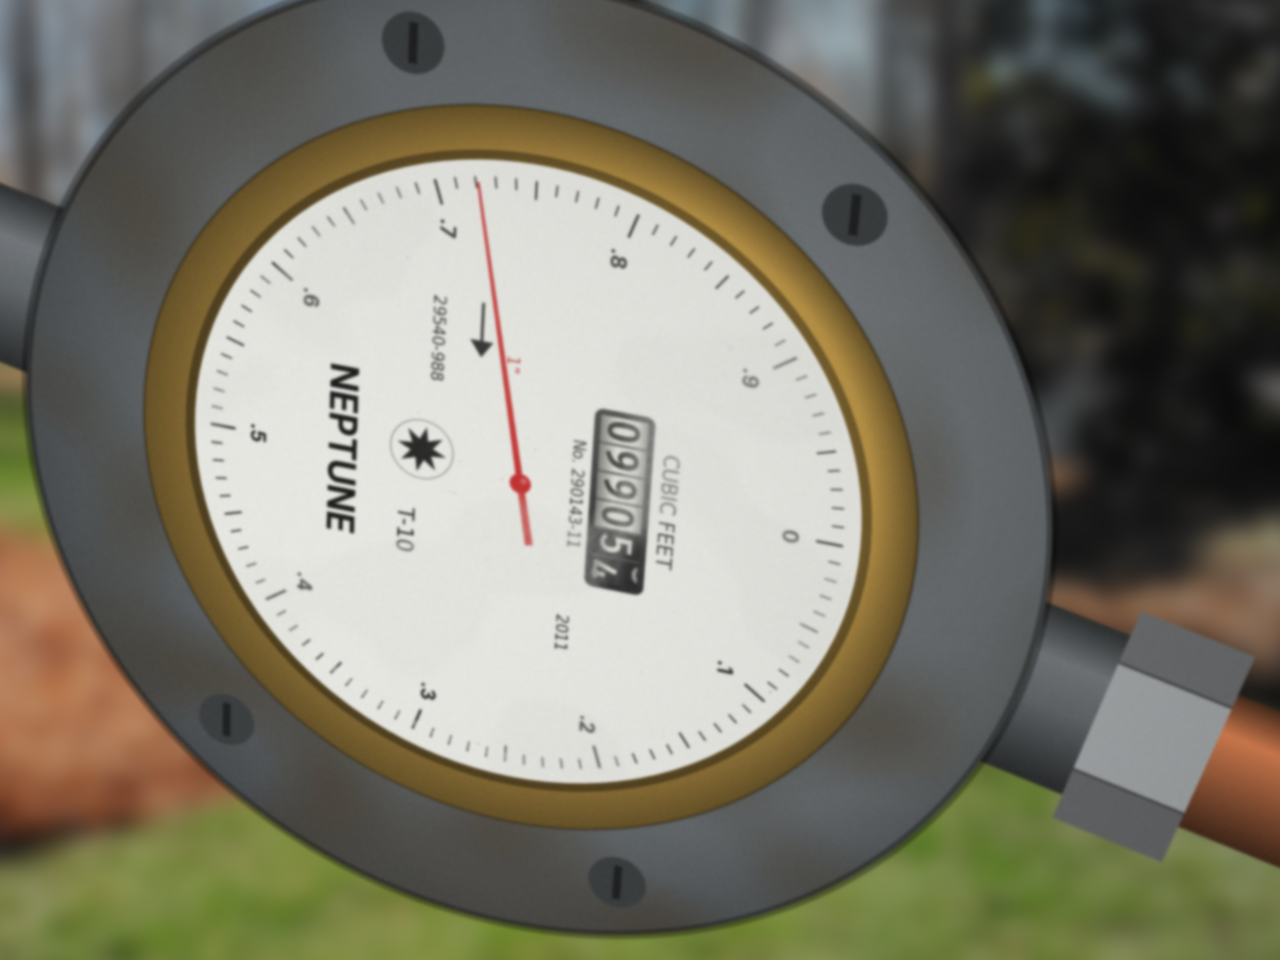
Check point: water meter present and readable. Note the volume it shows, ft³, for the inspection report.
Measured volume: 99053.72 ft³
